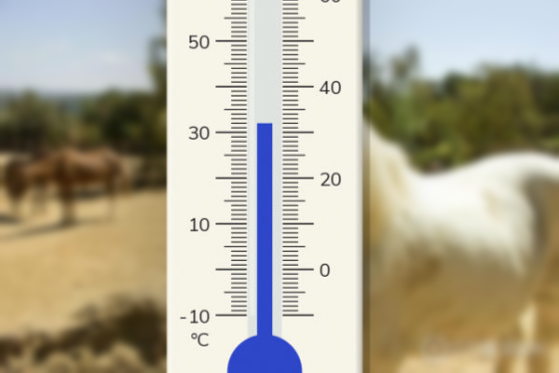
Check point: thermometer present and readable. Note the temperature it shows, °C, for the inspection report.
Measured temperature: 32 °C
